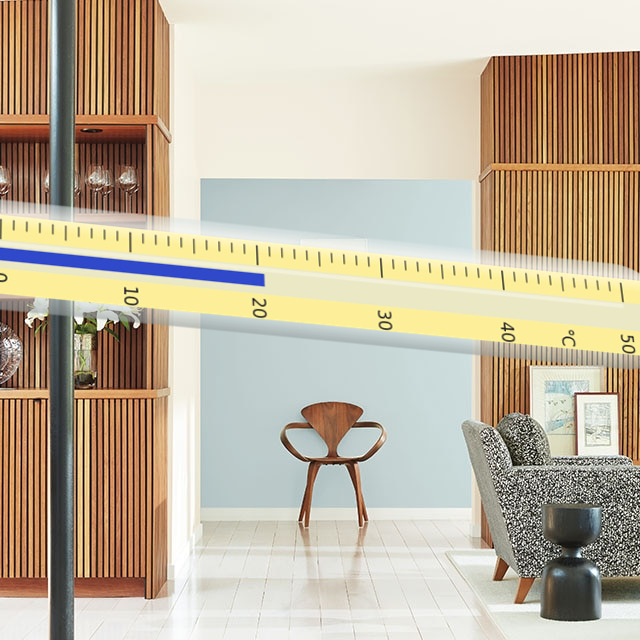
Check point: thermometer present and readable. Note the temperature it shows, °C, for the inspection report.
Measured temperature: 20.5 °C
